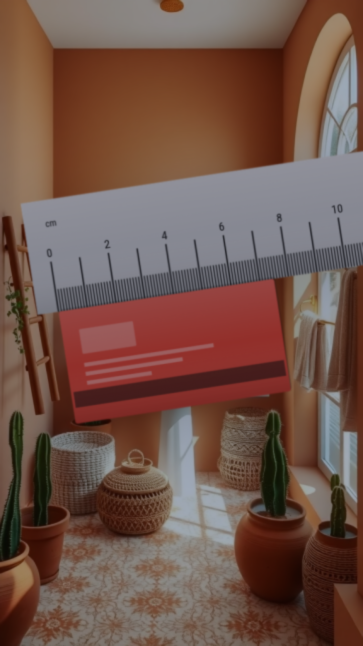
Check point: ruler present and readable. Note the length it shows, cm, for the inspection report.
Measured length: 7.5 cm
